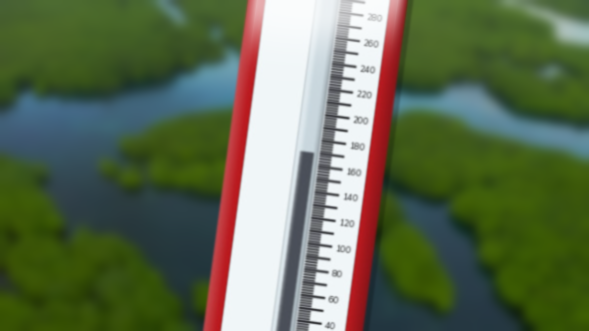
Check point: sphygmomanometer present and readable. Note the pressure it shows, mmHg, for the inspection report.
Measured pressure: 170 mmHg
